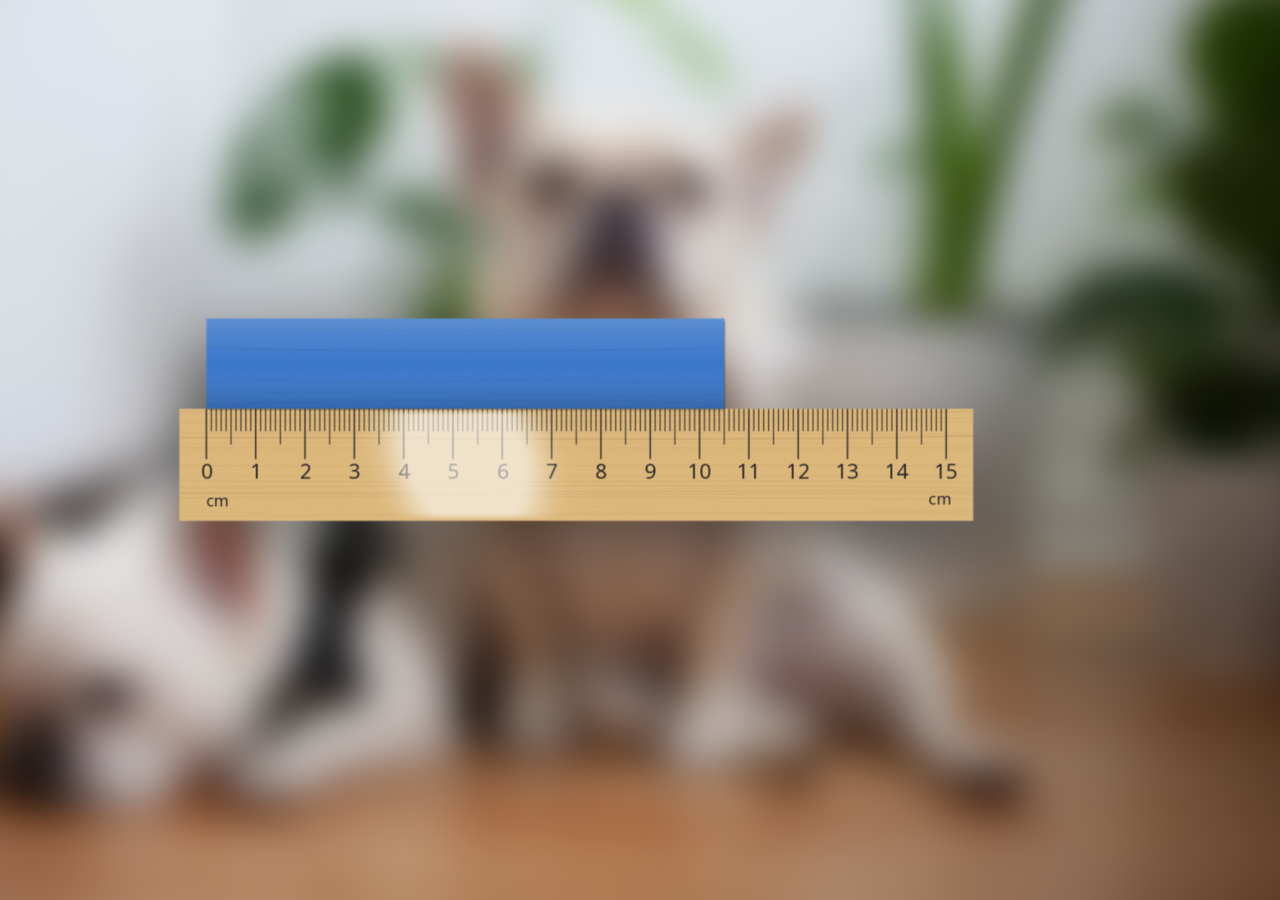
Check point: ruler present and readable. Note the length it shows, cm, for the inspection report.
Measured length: 10.5 cm
